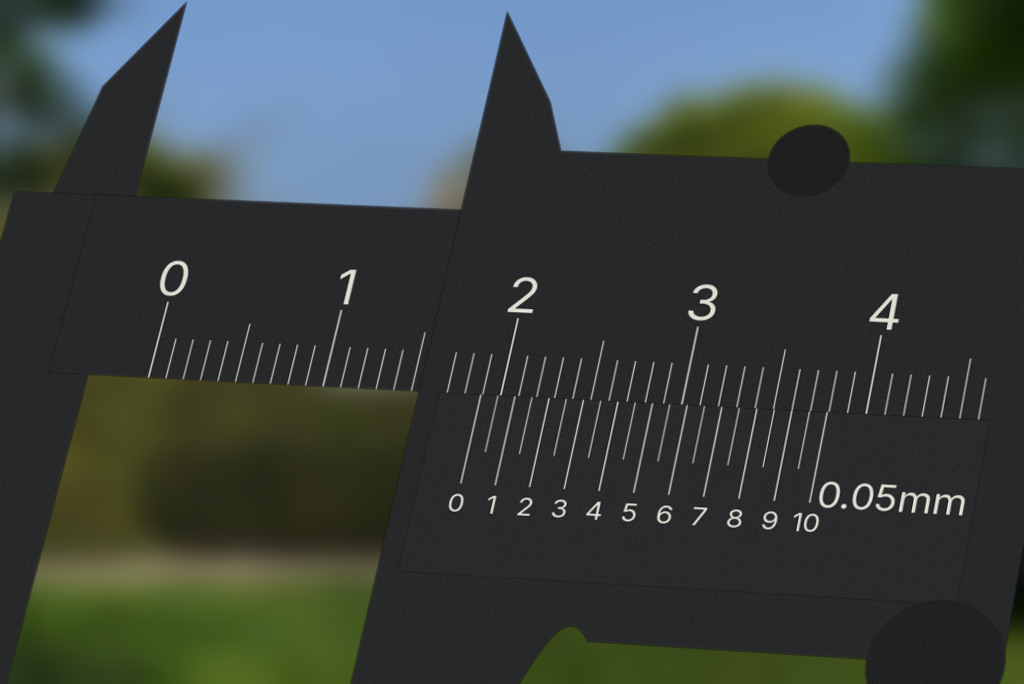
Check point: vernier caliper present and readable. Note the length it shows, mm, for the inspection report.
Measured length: 18.9 mm
